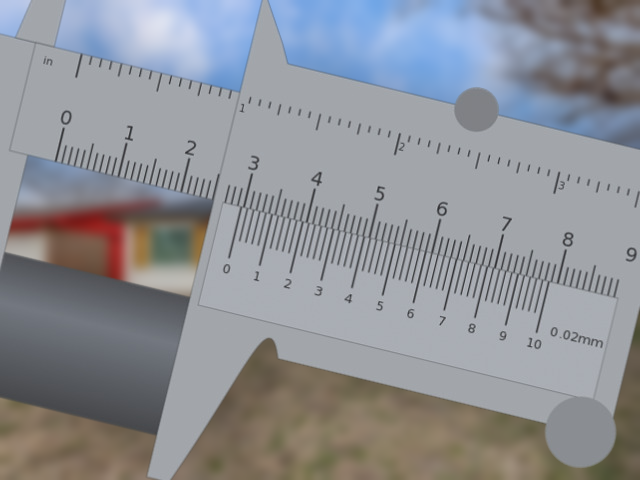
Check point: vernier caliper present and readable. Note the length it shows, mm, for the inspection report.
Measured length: 29.6 mm
